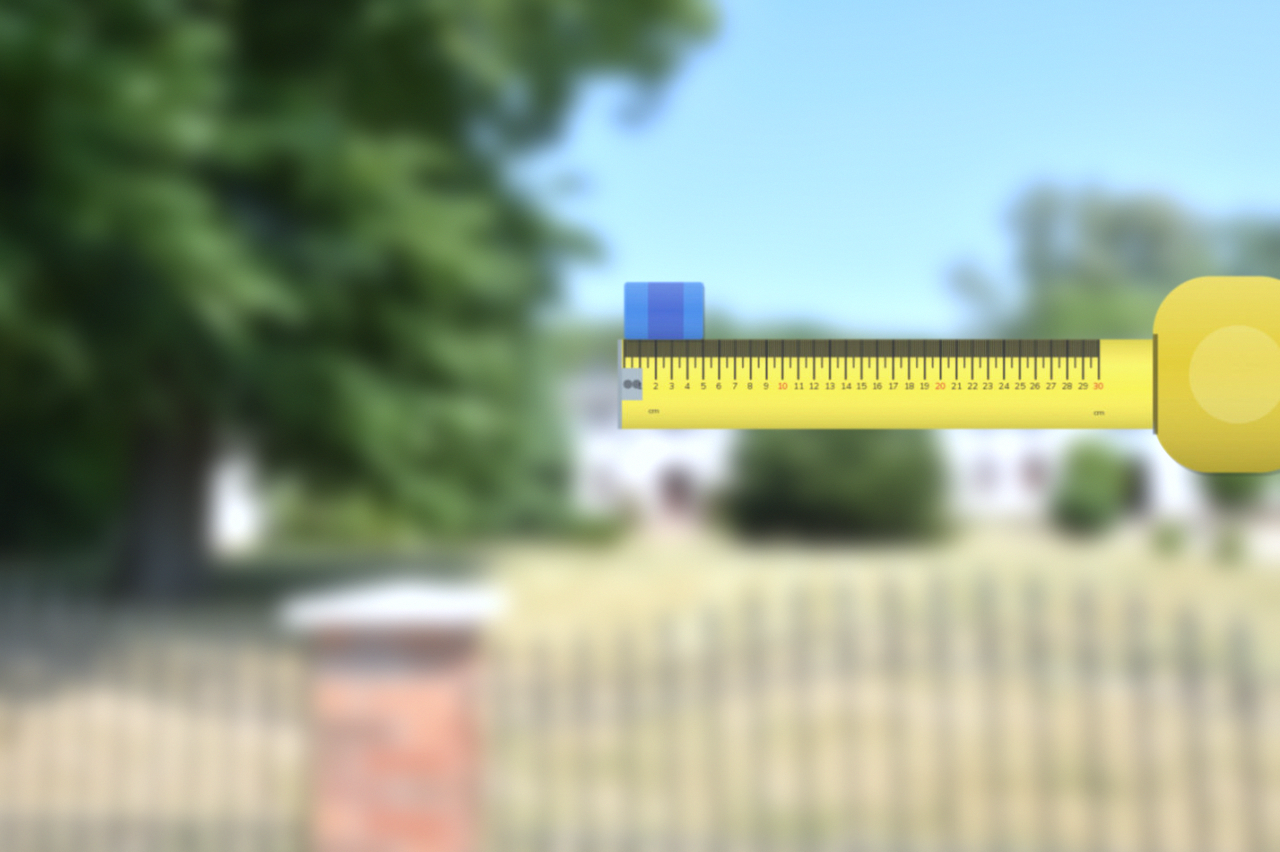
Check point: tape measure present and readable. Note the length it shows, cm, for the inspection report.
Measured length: 5 cm
